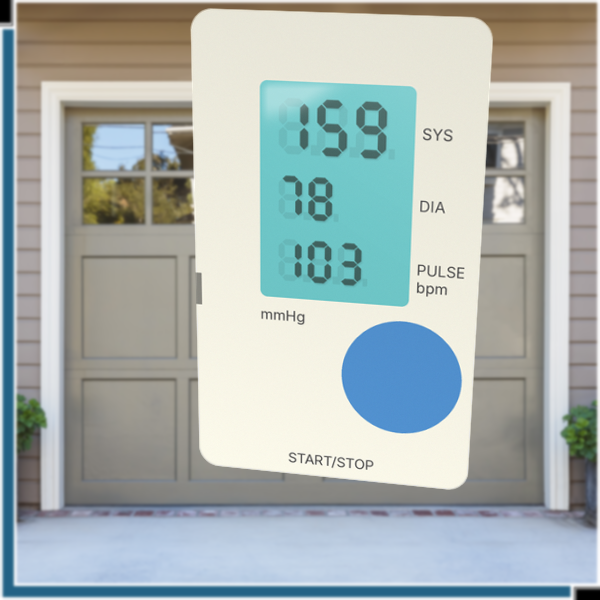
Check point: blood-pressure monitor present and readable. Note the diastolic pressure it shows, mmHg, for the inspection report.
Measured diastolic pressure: 78 mmHg
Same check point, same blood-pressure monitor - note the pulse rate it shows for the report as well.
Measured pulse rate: 103 bpm
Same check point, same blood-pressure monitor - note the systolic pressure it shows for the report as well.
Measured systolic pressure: 159 mmHg
